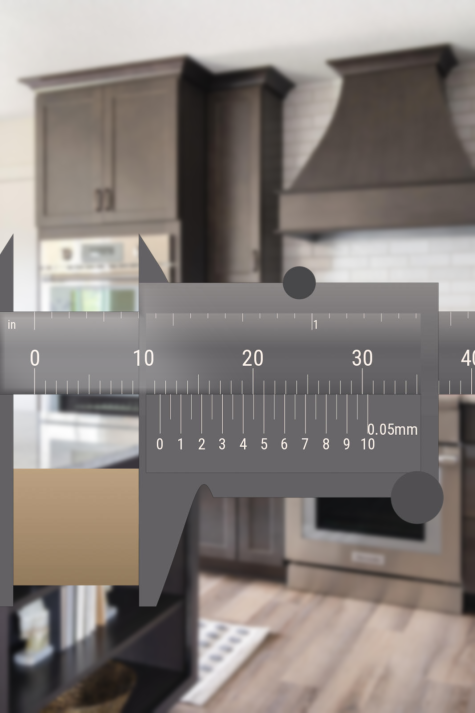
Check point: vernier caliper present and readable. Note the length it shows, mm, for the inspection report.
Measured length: 11.5 mm
